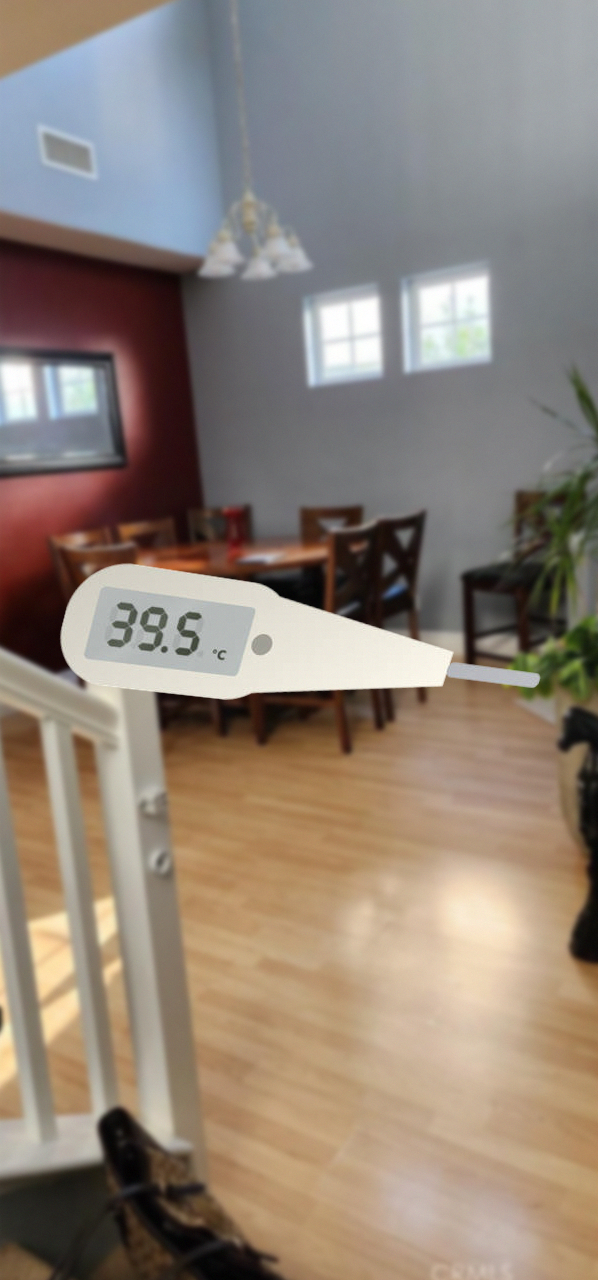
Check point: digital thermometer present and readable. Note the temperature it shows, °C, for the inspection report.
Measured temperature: 39.5 °C
